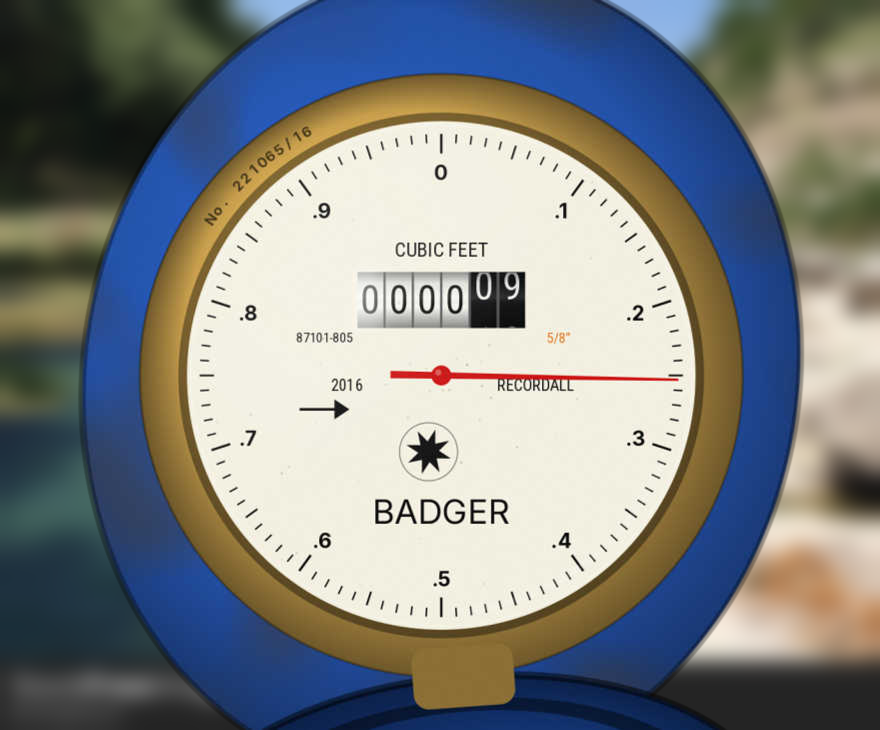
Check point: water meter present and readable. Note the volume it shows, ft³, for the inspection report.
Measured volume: 9.25 ft³
